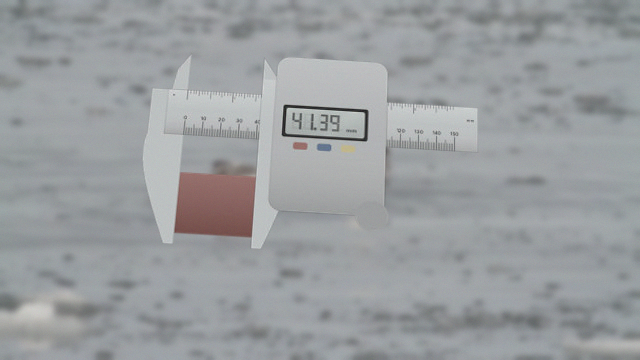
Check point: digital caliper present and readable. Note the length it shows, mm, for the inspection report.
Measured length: 41.39 mm
